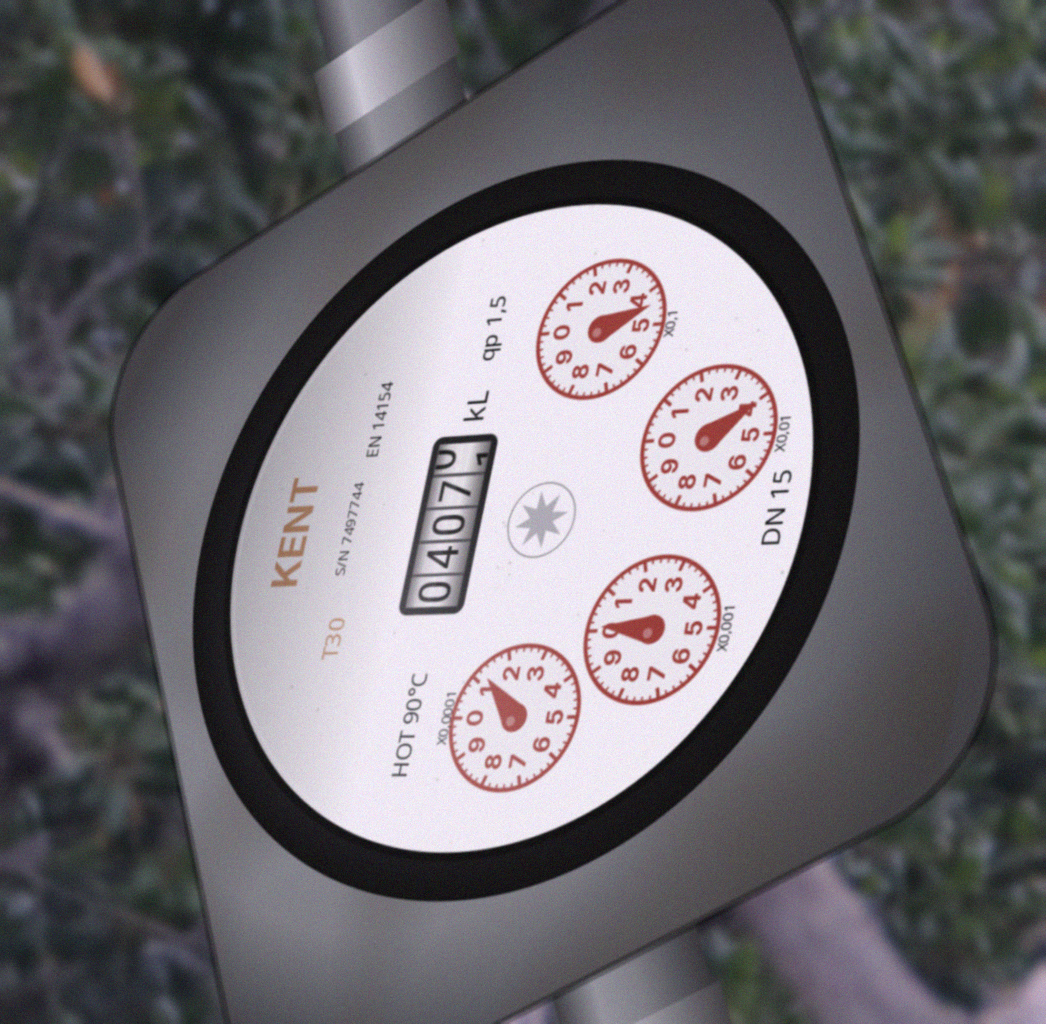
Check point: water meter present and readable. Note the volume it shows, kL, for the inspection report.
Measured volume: 4070.4401 kL
